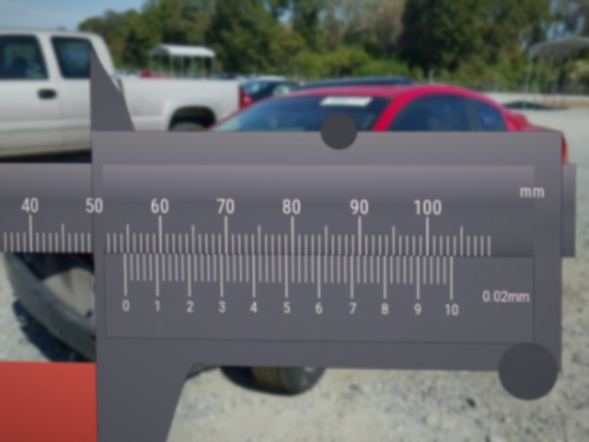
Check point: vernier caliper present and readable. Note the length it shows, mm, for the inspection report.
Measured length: 54.5 mm
